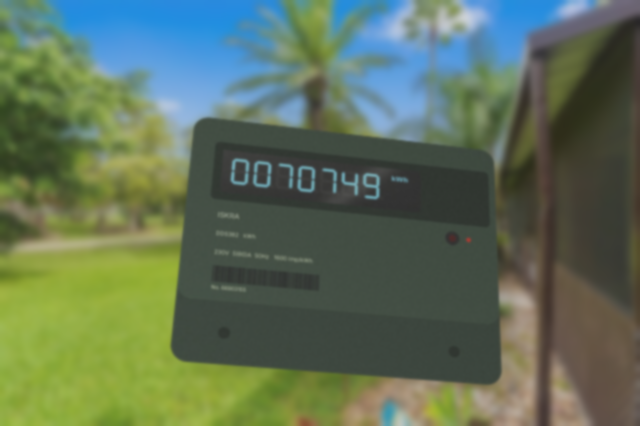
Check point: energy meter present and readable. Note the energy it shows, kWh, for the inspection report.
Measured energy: 70749 kWh
